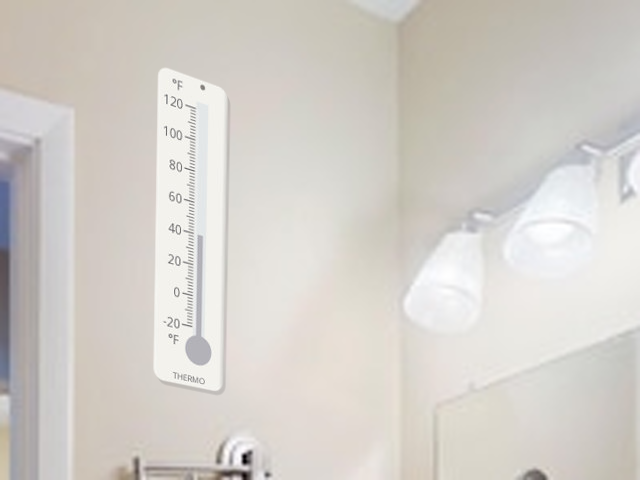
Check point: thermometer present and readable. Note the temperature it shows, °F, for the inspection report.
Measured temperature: 40 °F
